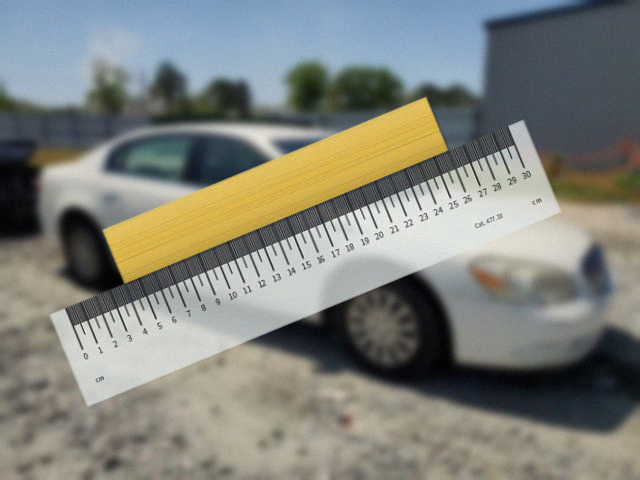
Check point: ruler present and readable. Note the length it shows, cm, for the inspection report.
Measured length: 22 cm
